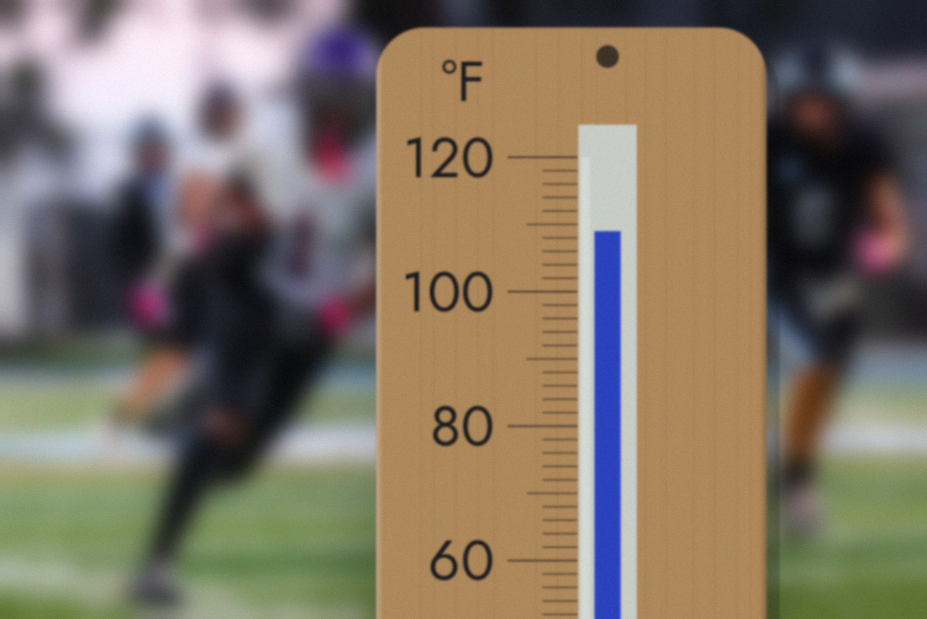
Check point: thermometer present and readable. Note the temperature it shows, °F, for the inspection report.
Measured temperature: 109 °F
